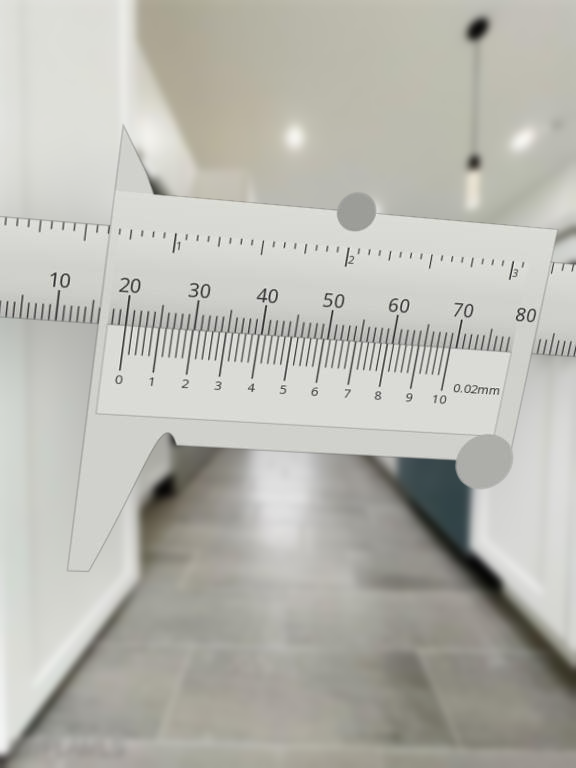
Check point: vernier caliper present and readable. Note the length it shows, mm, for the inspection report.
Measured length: 20.0 mm
